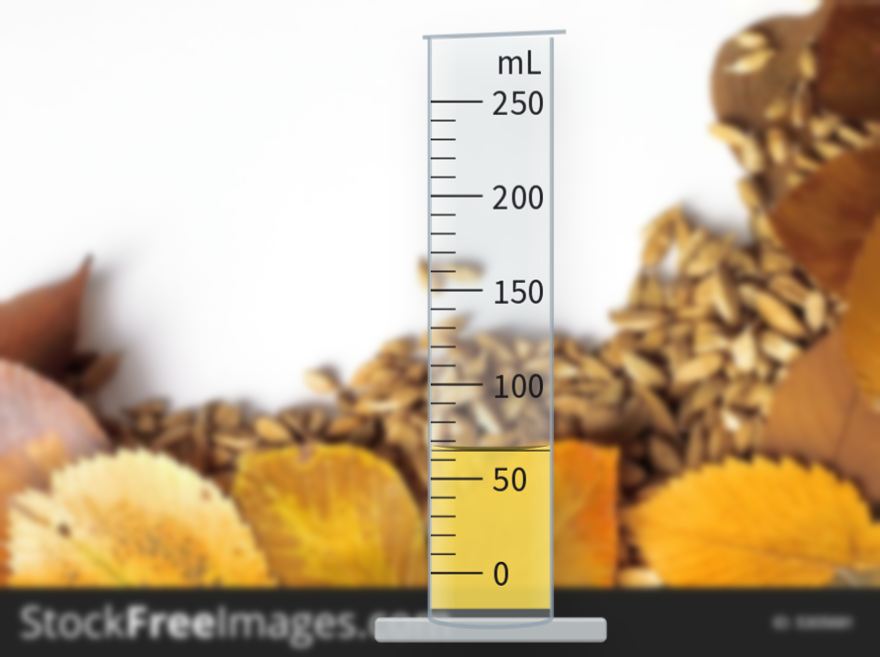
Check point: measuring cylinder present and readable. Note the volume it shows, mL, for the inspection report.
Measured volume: 65 mL
